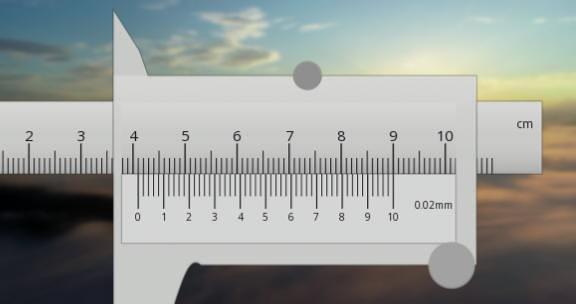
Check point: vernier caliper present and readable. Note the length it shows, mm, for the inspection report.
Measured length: 41.0 mm
